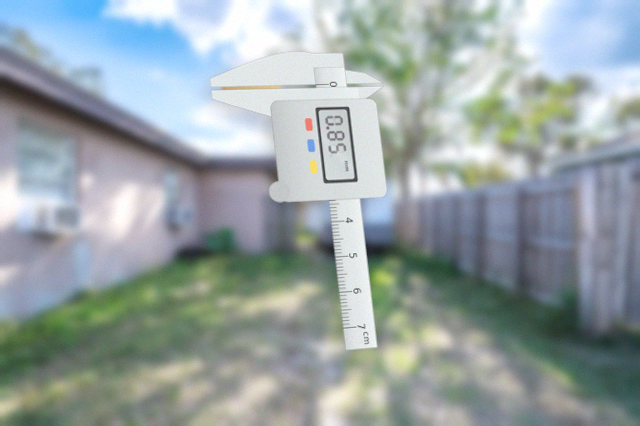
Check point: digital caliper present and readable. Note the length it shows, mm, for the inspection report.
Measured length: 0.85 mm
